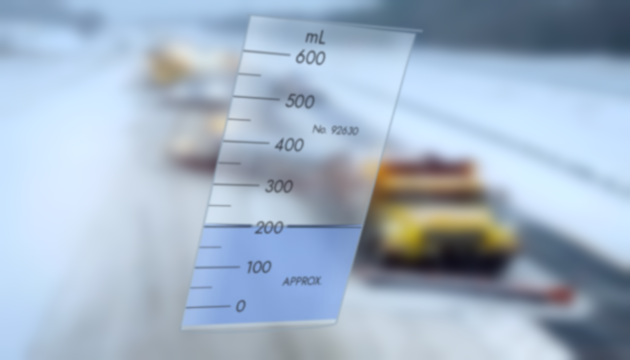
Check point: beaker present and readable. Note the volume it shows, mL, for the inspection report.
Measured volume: 200 mL
